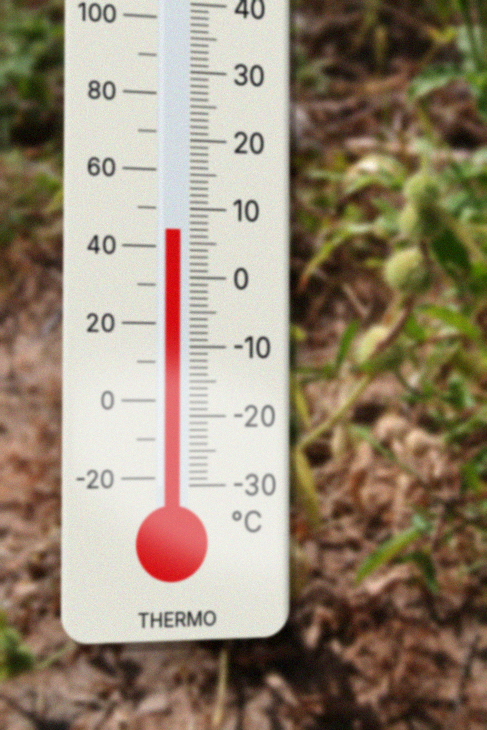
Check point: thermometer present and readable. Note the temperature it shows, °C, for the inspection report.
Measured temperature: 7 °C
